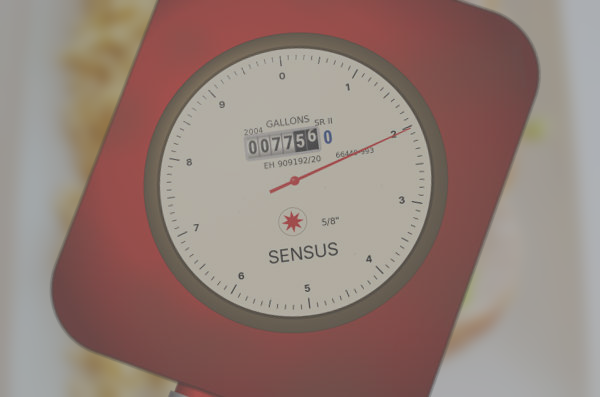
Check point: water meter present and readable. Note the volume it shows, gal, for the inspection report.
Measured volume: 77562.0 gal
